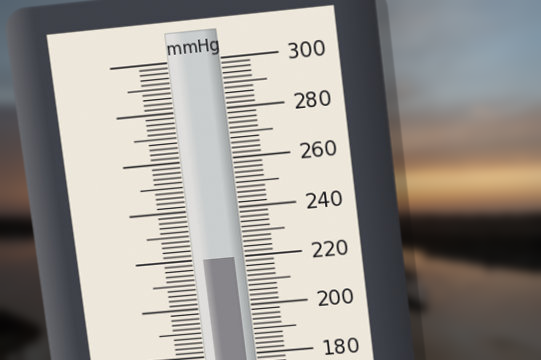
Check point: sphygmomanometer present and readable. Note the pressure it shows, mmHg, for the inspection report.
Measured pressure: 220 mmHg
